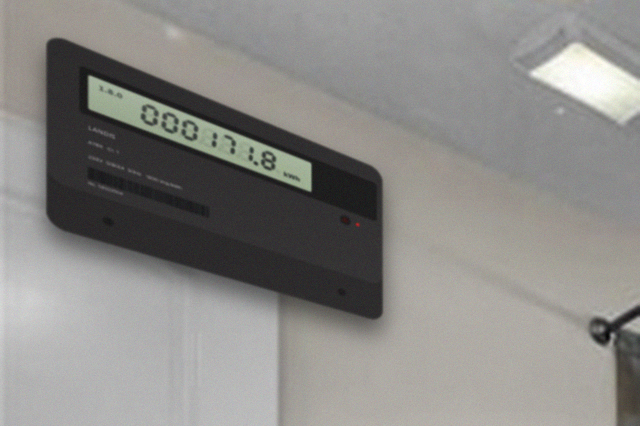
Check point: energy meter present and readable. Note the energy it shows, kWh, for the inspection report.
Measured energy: 171.8 kWh
